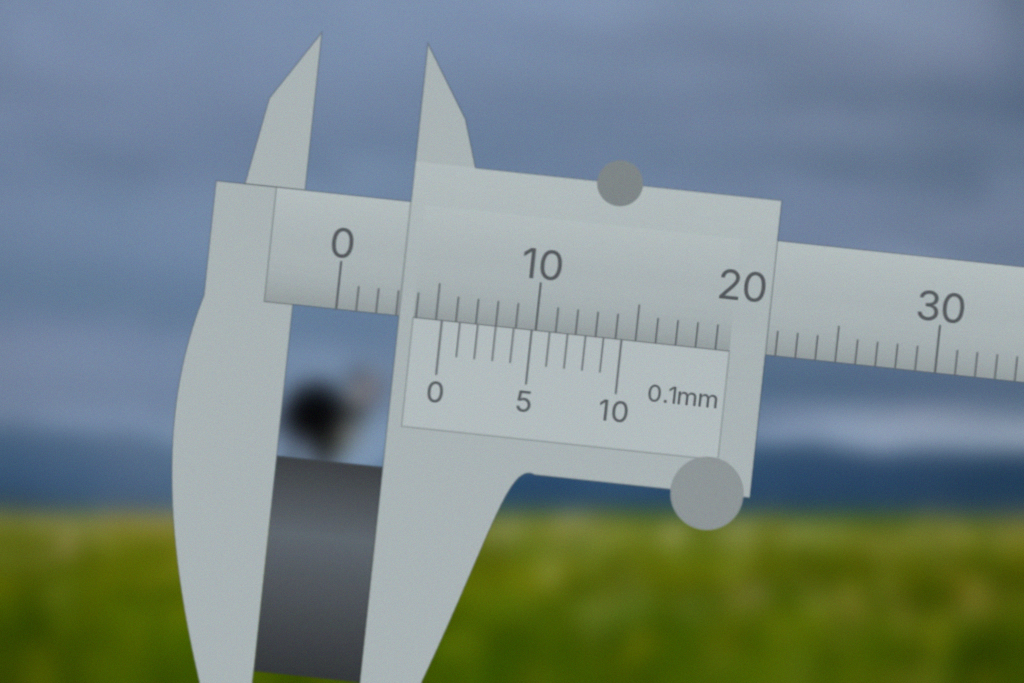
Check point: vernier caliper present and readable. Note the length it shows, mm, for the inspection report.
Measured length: 5.3 mm
